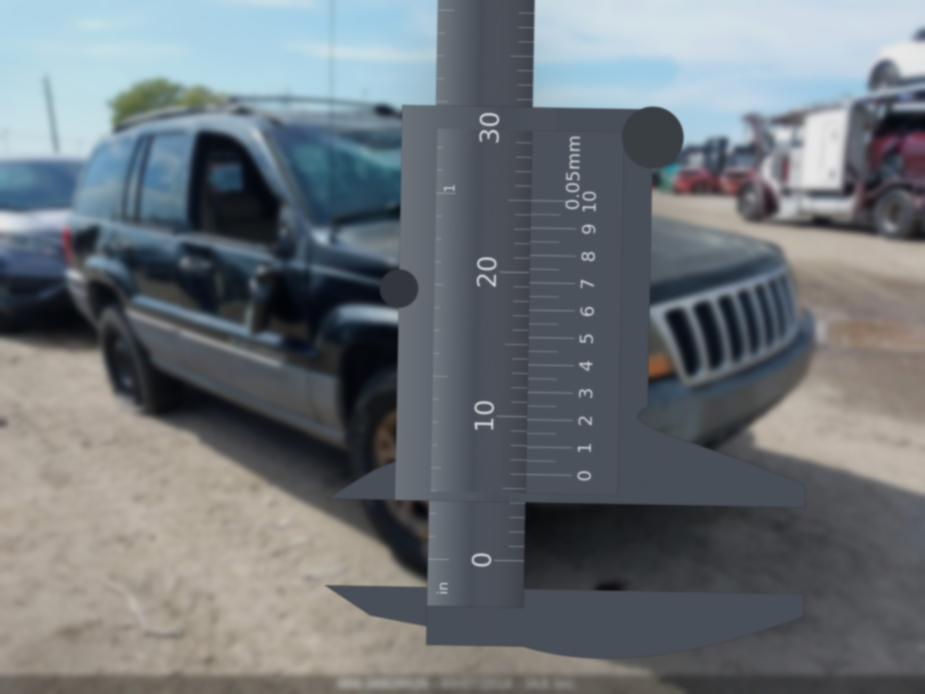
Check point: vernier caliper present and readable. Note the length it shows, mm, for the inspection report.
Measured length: 6.0 mm
